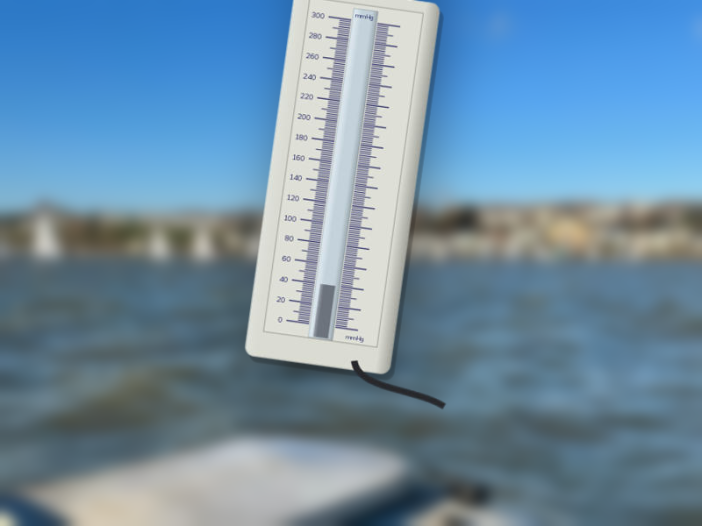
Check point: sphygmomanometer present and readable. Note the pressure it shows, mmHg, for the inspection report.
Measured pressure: 40 mmHg
